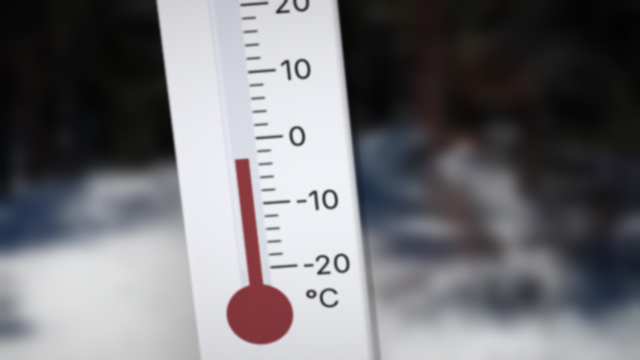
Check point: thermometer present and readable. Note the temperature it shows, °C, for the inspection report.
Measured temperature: -3 °C
